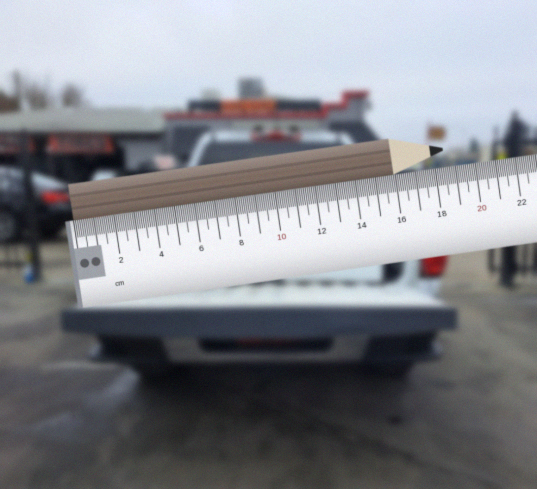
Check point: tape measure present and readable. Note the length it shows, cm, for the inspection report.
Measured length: 18.5 cm
